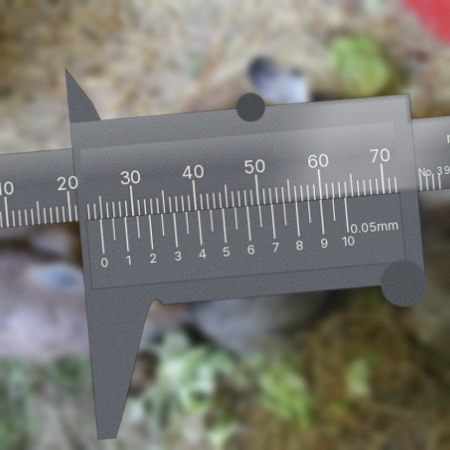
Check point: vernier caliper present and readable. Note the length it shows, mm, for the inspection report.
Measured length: 24.8 mm
